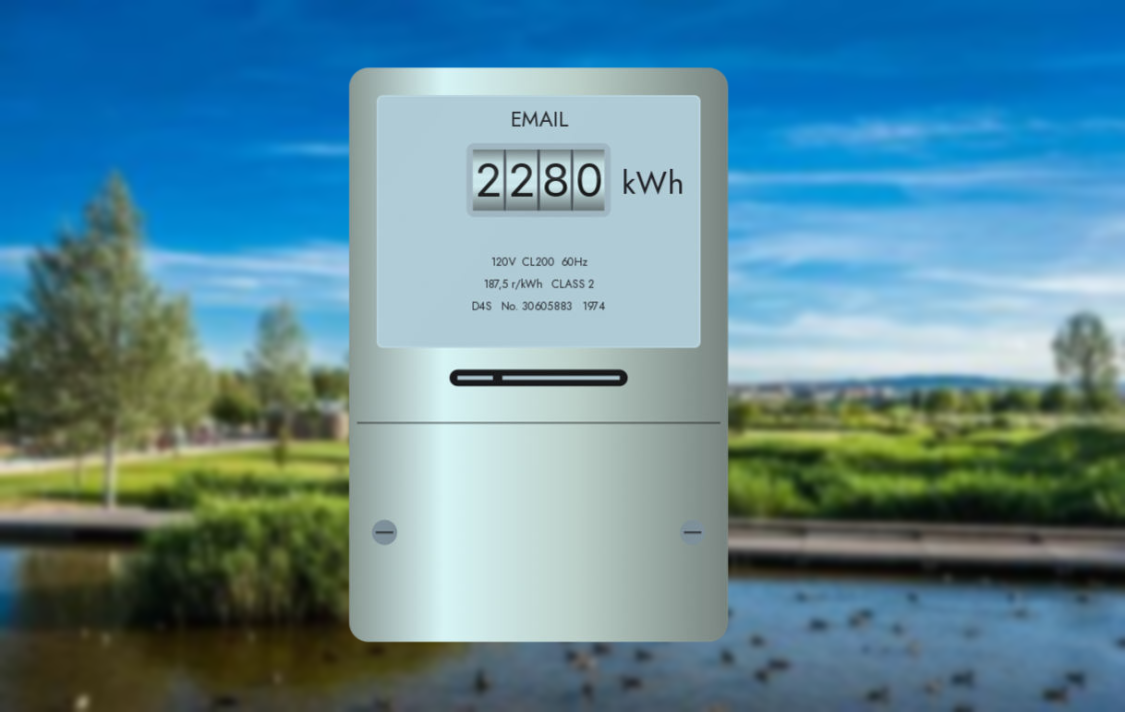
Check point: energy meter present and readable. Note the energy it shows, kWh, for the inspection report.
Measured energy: 2280 kWh
